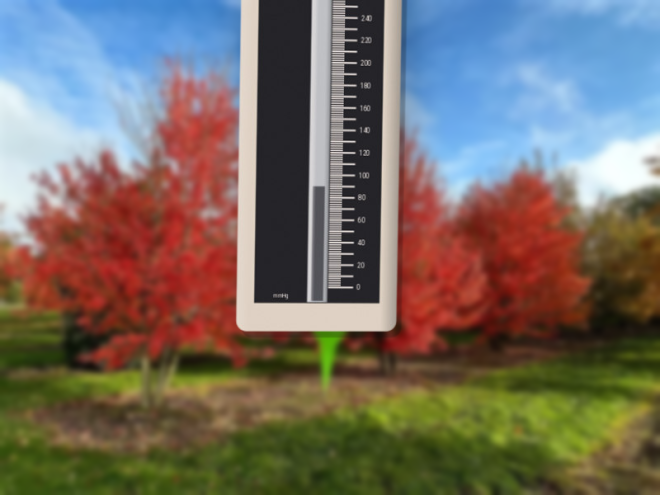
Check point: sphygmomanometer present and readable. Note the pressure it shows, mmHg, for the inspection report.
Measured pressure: 90 mmHg
